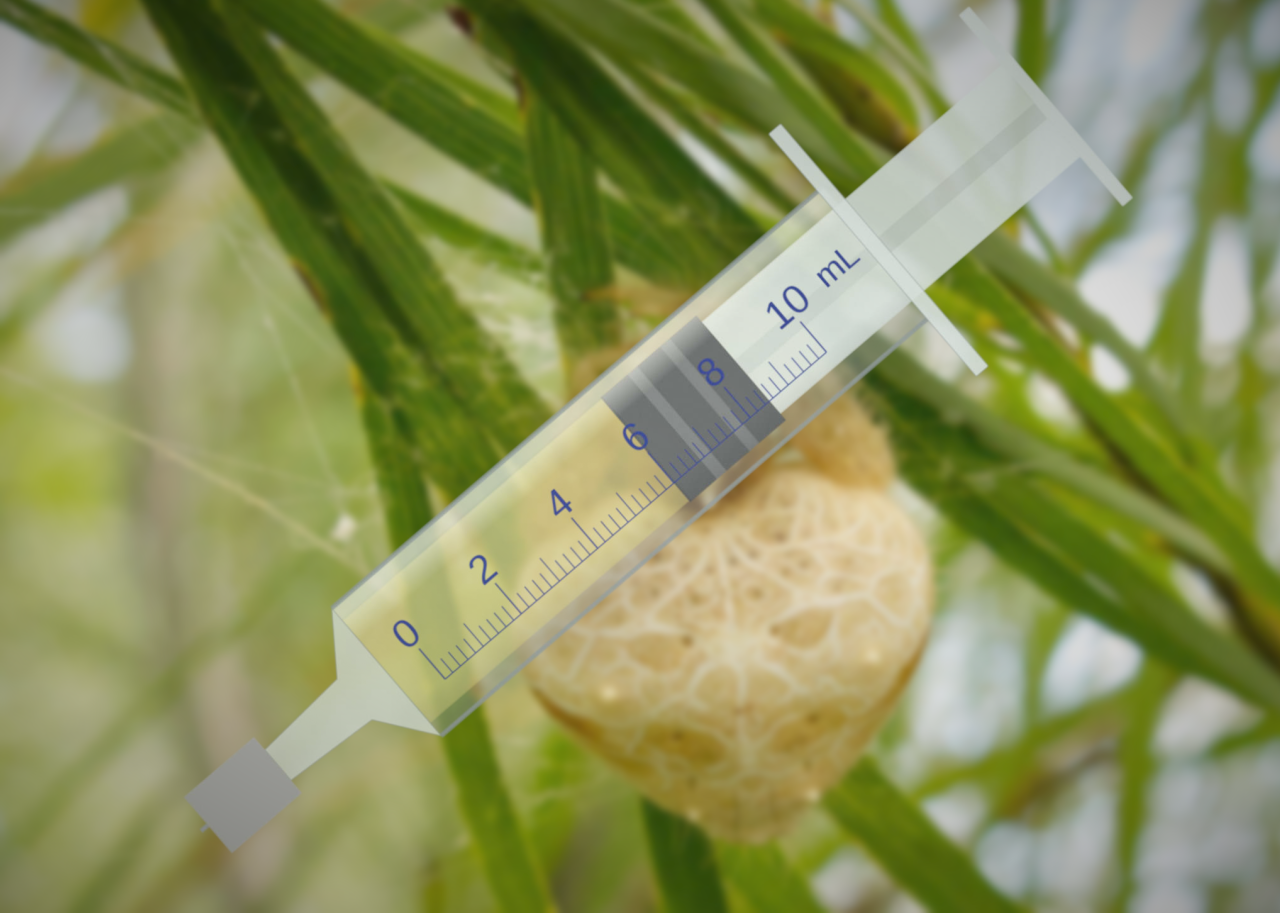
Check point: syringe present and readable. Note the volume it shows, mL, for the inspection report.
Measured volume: 6 mL
